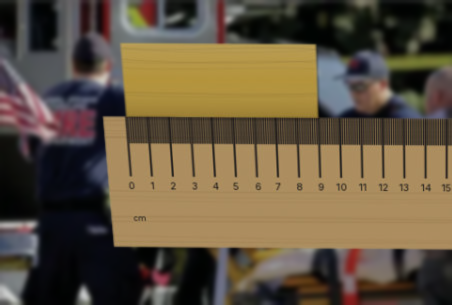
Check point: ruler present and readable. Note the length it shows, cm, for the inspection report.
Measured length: 9 cm
